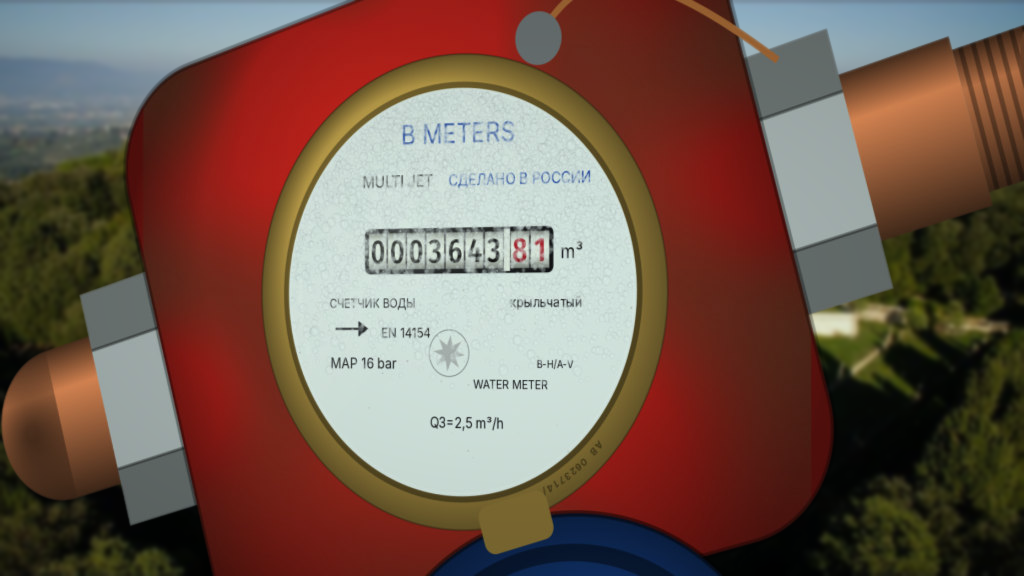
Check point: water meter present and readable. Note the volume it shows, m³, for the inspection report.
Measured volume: 3643.81 m³
